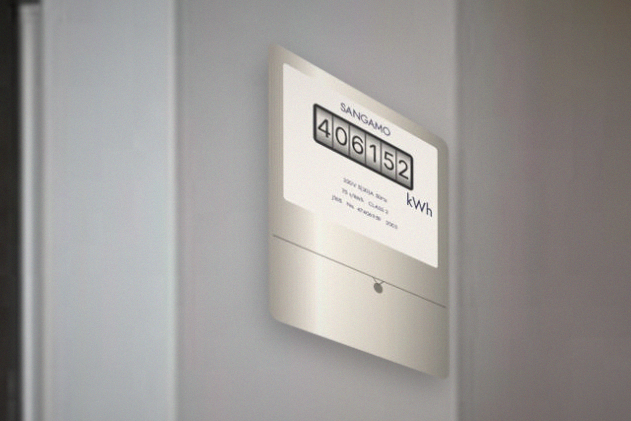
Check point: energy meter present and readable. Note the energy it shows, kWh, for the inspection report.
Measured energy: 406152 kWh
